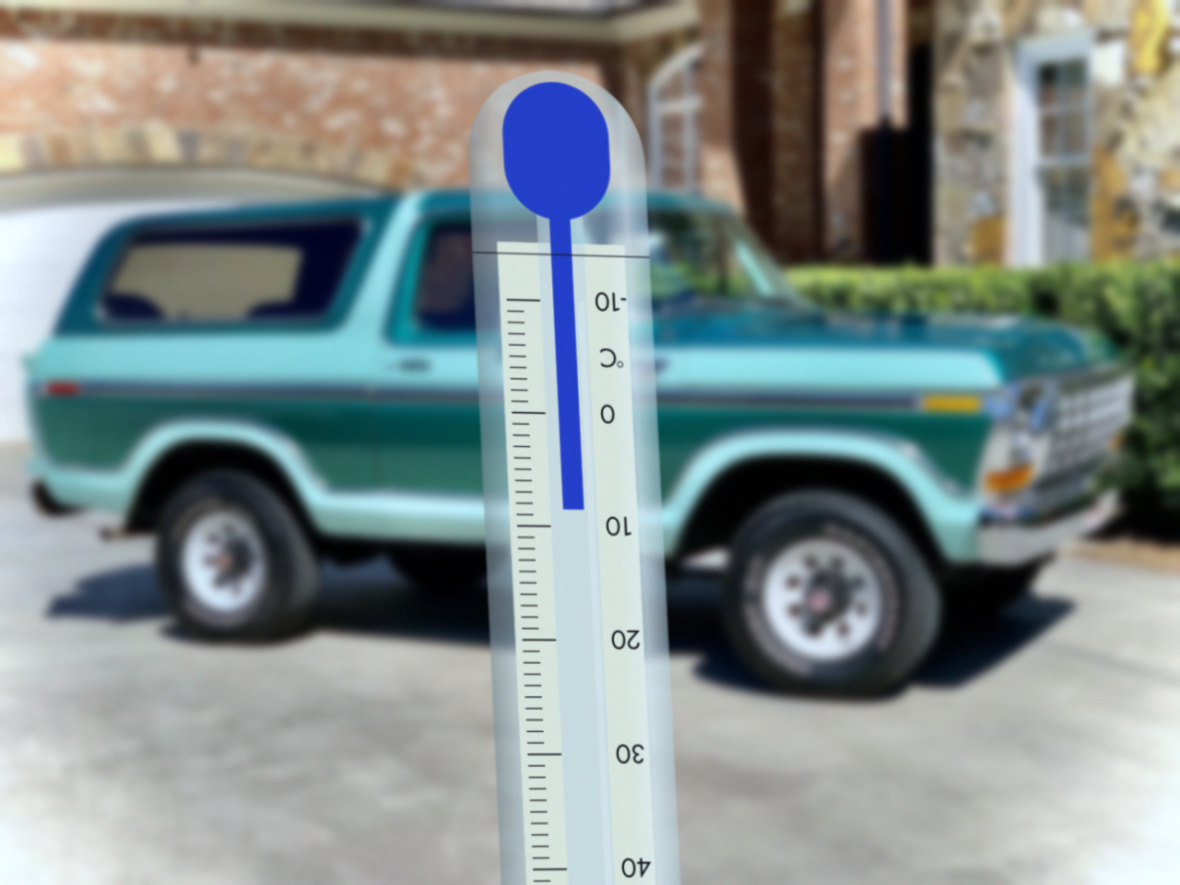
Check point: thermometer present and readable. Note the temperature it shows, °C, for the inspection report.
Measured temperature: 8.5 °C
